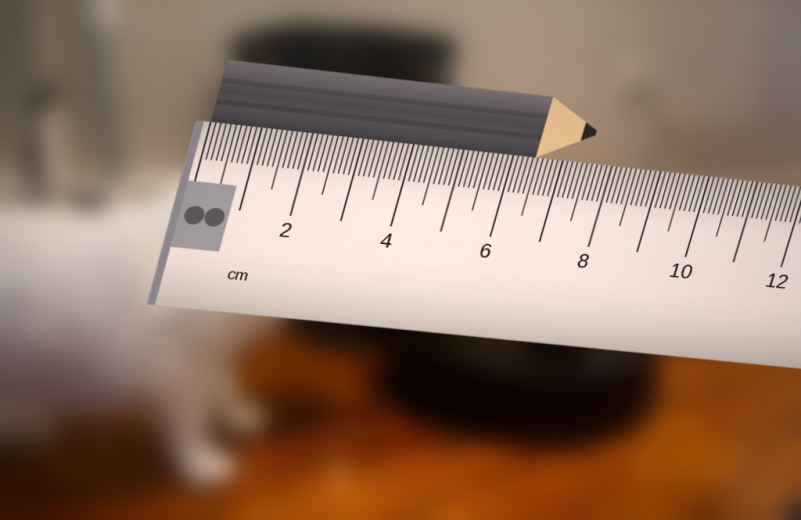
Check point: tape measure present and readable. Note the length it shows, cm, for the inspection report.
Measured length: 7.5 cm
